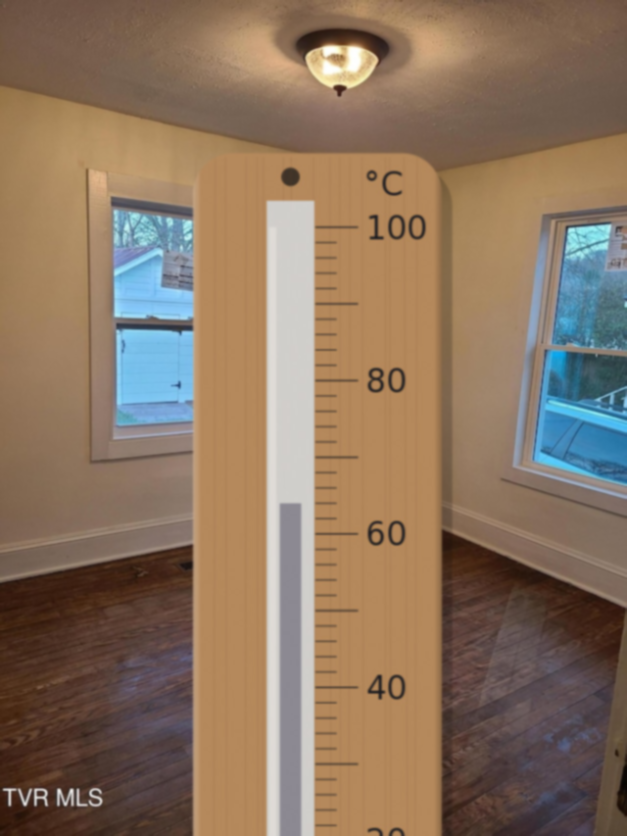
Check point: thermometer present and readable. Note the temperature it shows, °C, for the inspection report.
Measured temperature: 64 °C
